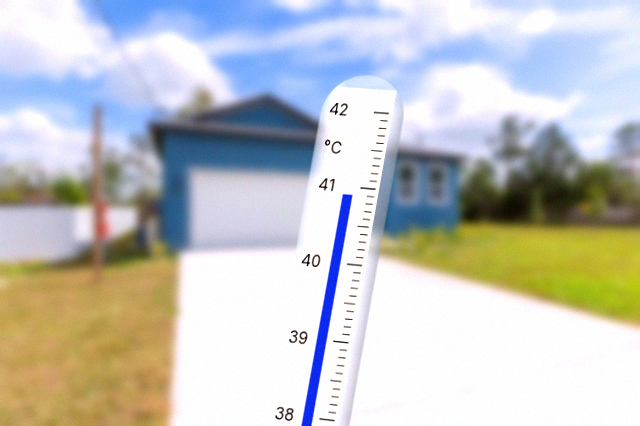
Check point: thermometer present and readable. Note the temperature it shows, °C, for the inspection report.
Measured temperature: 40.9 °C
